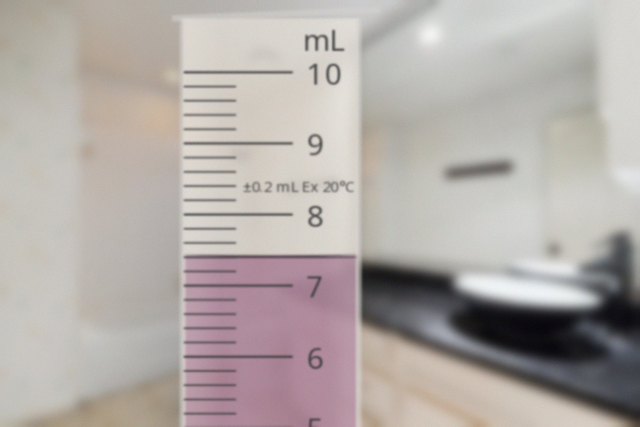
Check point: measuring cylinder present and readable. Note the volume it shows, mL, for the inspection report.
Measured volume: 7.4 mL
